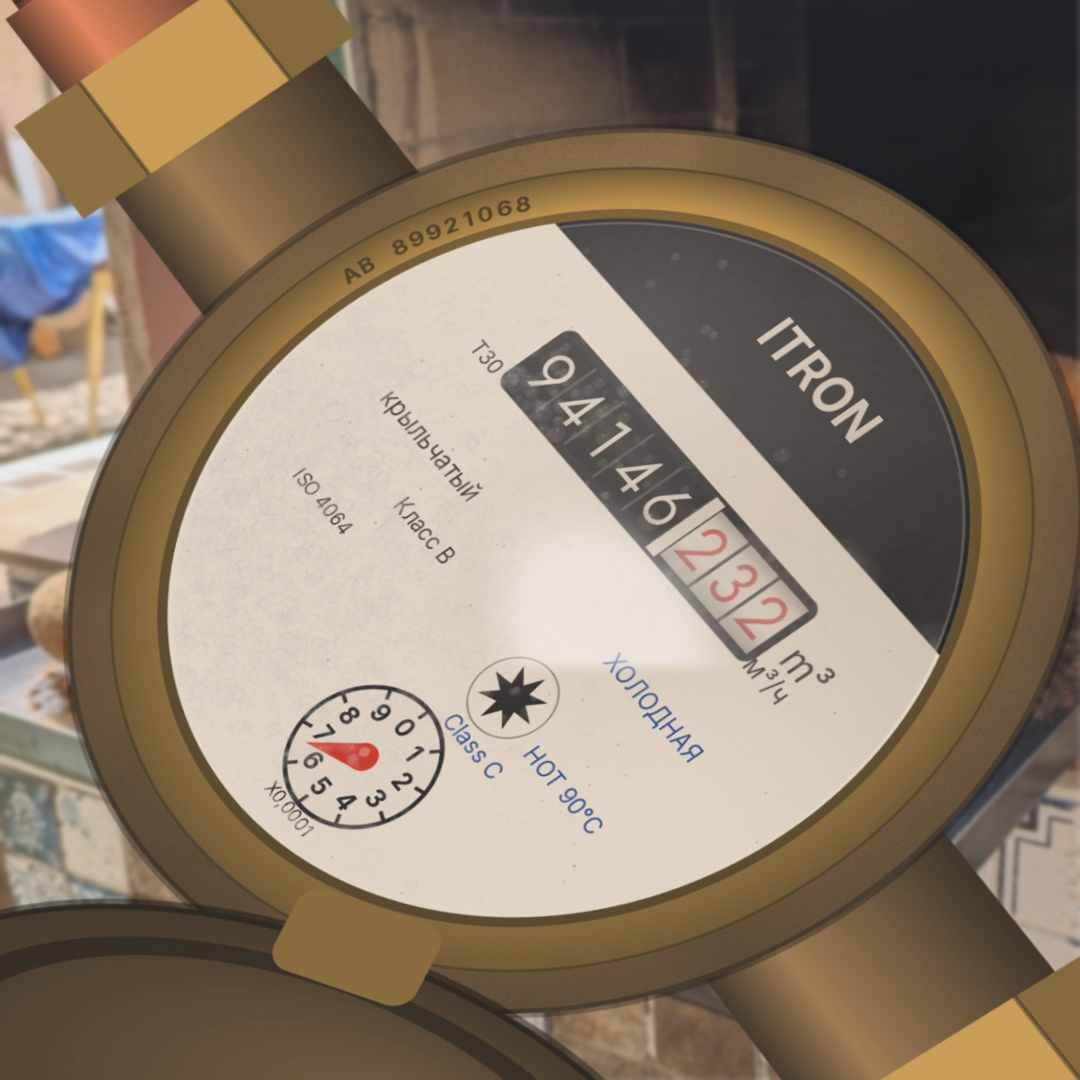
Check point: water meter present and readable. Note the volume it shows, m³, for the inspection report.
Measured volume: 94146.2326 m³
